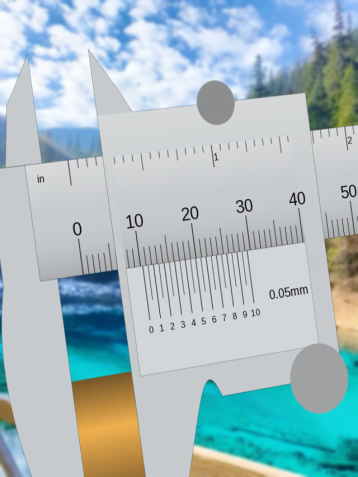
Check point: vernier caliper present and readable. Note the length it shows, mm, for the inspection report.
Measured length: 10.4 mm
